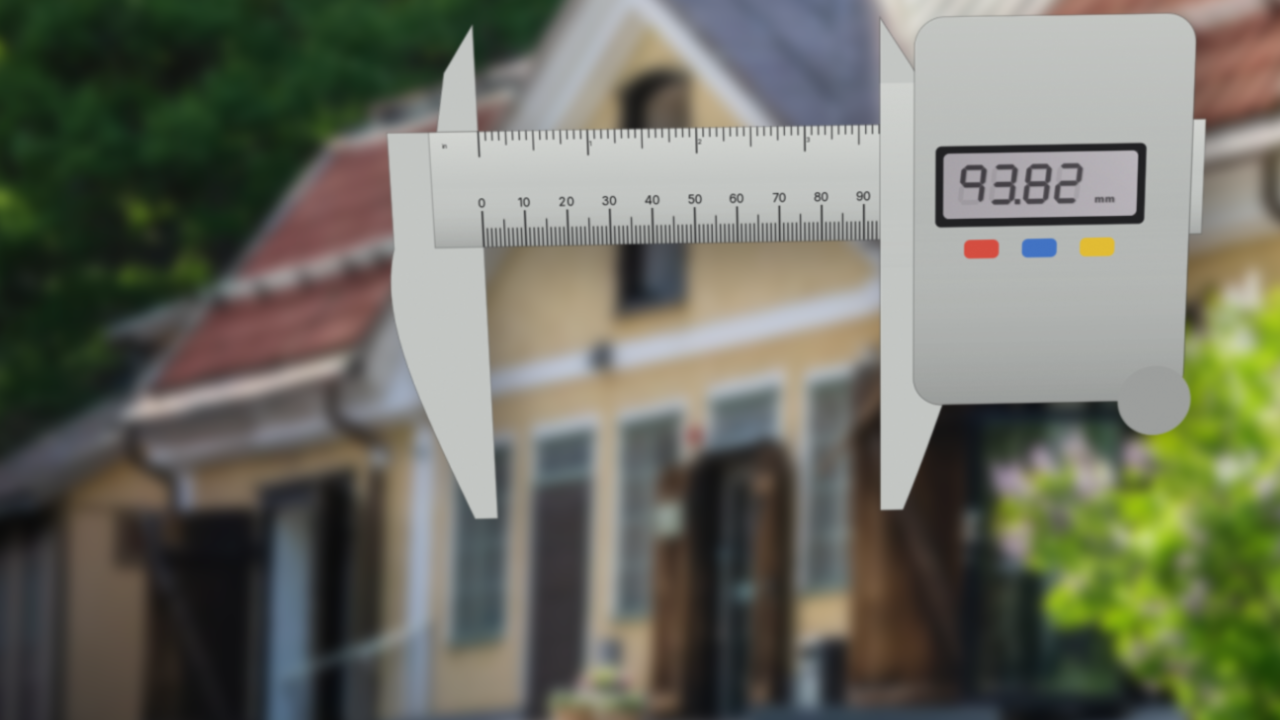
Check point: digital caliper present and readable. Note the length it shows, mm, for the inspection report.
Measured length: 93.82 mm
